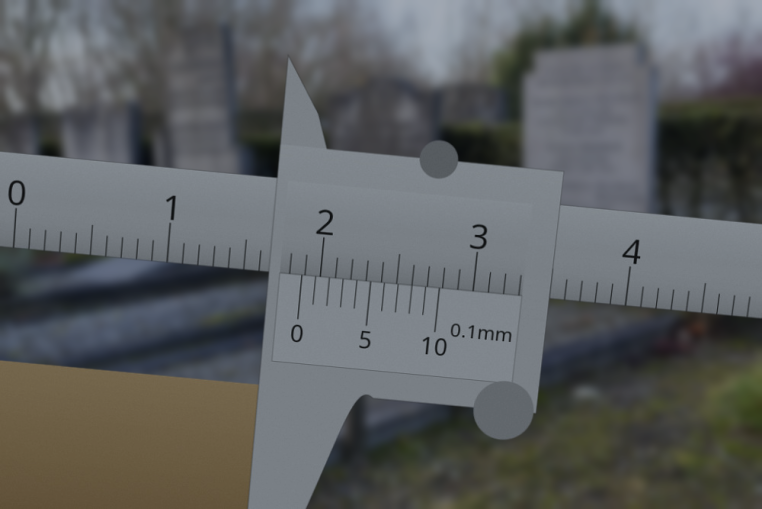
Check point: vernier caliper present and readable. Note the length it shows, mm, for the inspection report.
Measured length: 18.8 mm
